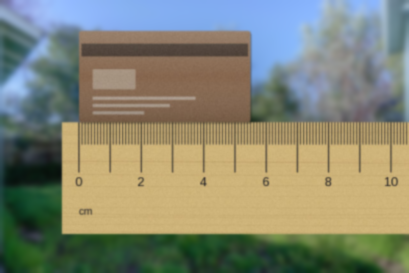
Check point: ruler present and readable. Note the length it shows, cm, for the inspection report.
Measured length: 5.5 cm
